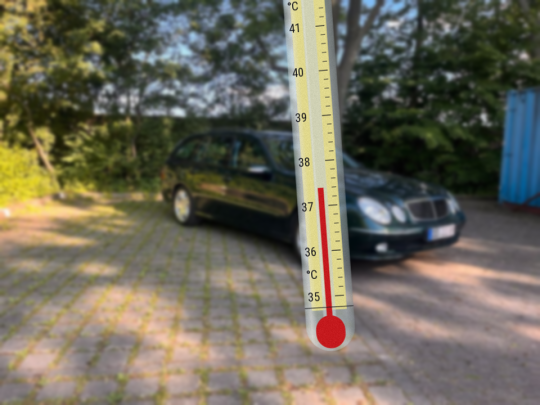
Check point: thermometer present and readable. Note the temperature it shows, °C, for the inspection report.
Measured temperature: 37.4 °C
